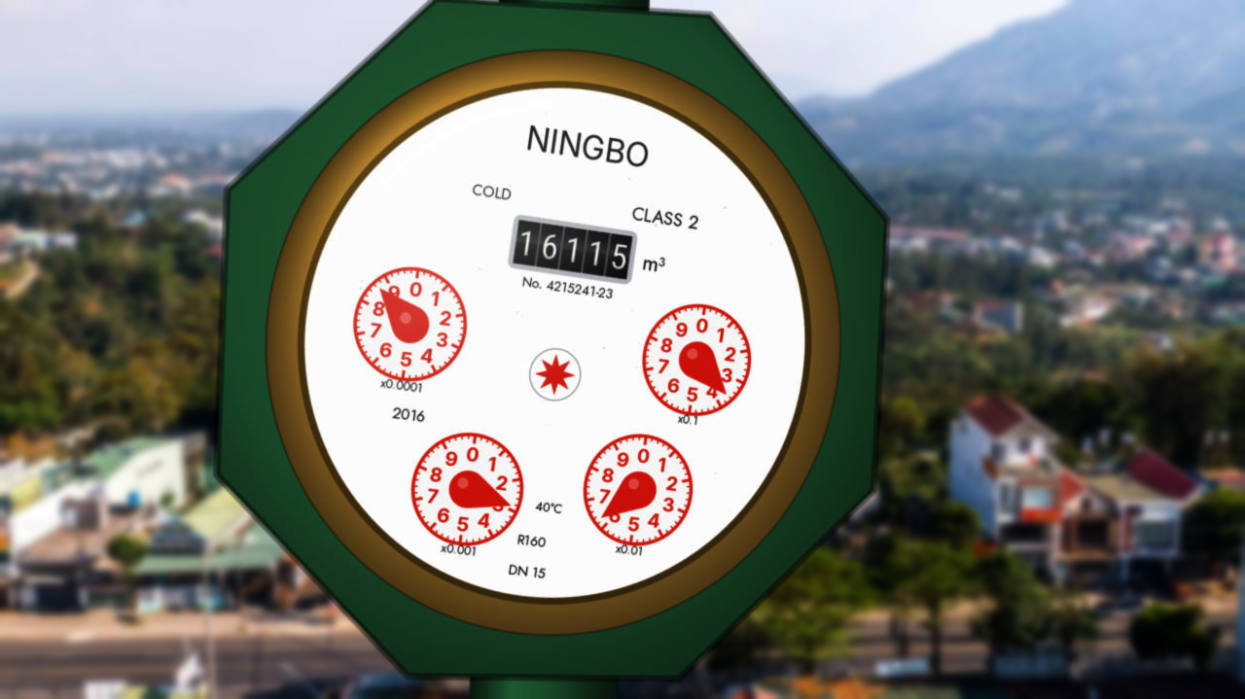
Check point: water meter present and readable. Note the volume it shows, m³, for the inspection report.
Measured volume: 16115.3628 m³
